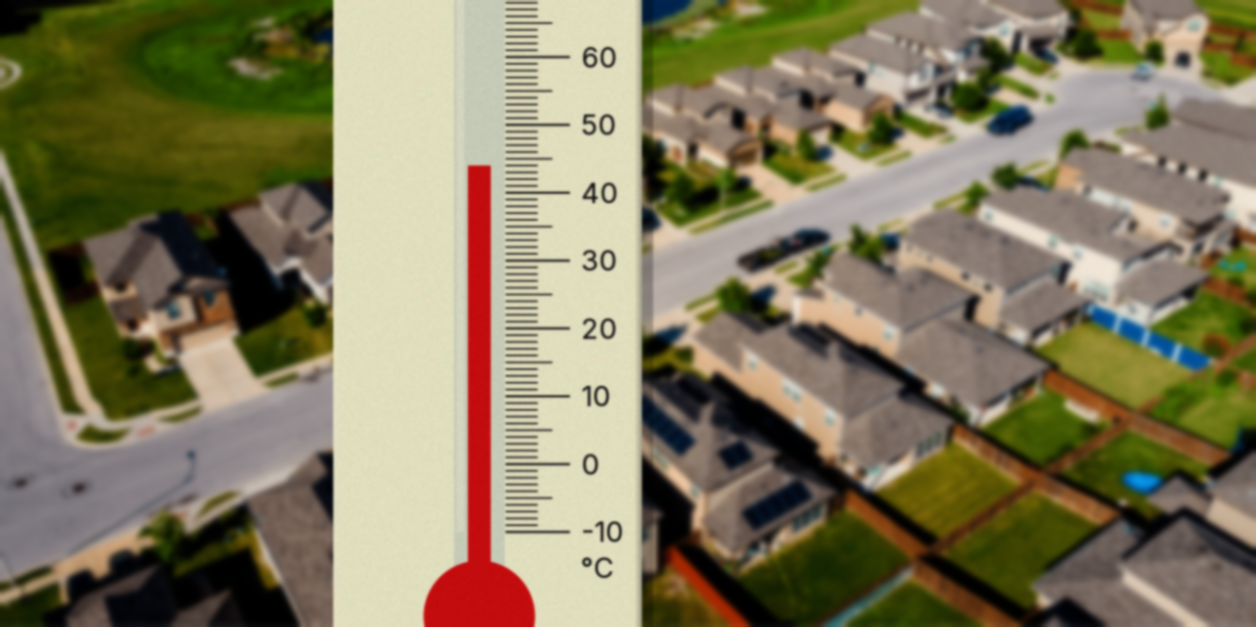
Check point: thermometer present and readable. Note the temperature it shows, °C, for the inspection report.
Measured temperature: 44 °C
